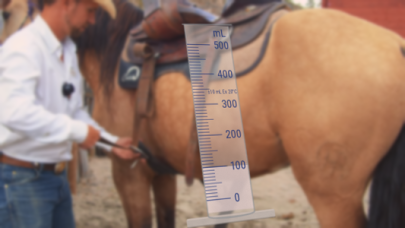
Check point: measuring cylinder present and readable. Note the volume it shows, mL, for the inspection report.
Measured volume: 100 mL
